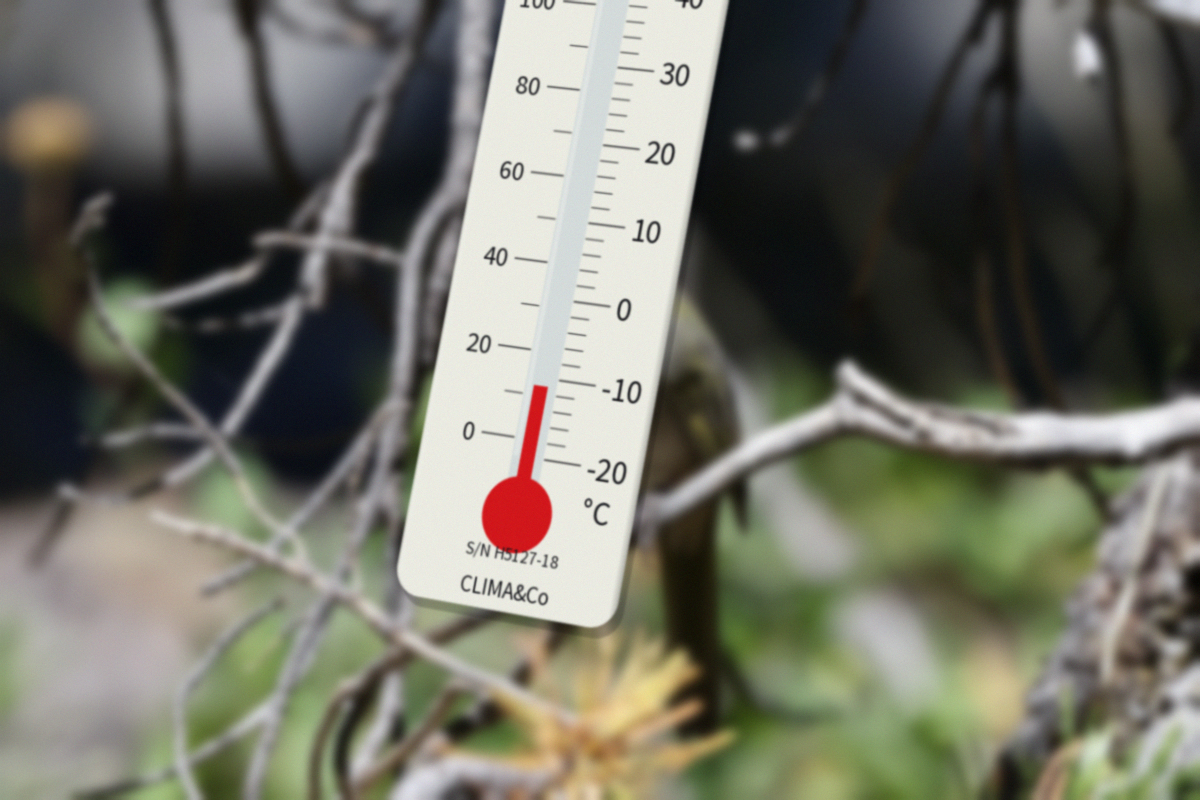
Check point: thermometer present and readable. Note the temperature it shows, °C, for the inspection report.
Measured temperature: -11 °C
